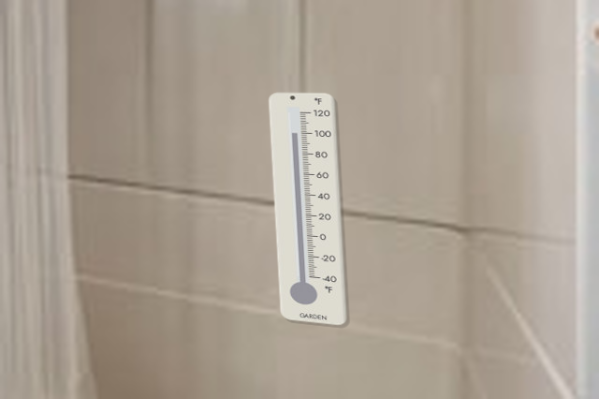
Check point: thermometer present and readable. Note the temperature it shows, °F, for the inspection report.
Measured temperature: 100 °F
